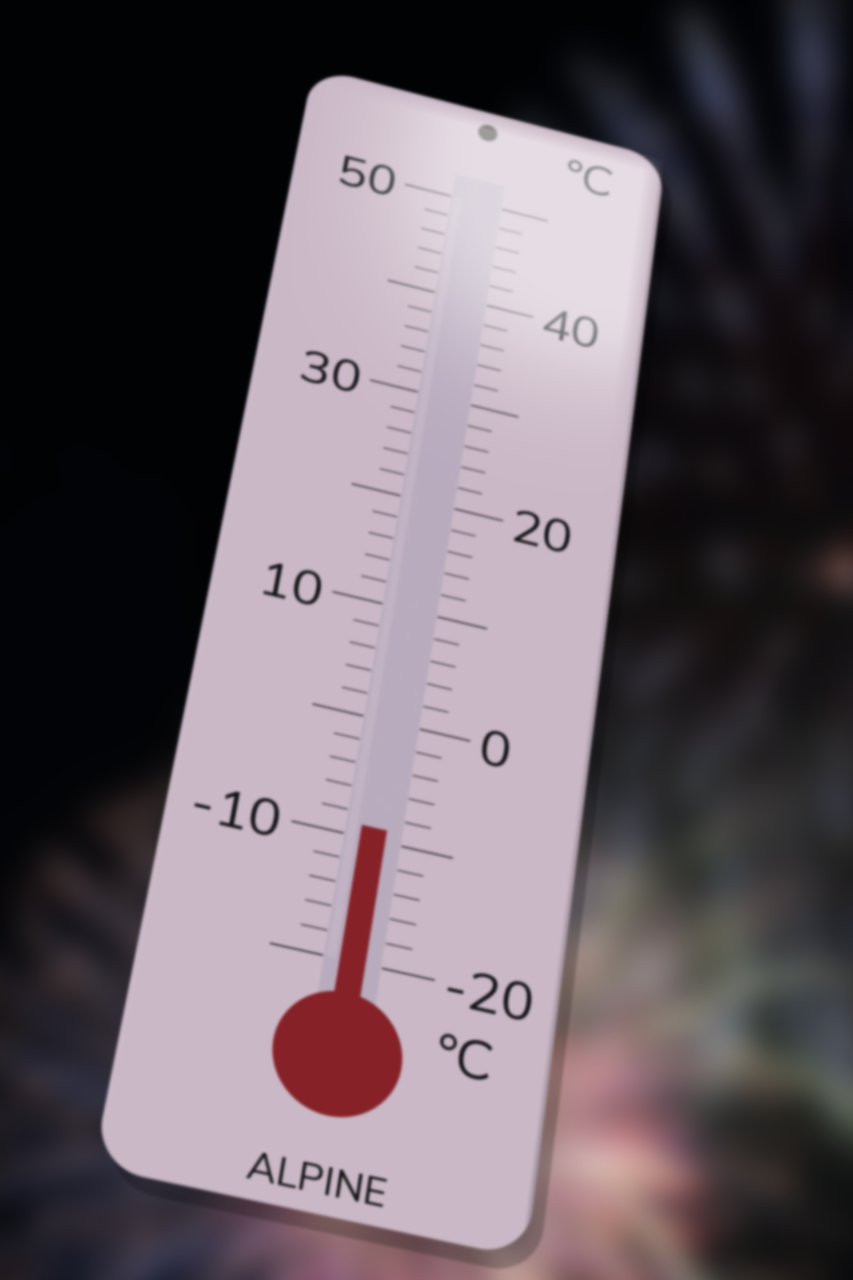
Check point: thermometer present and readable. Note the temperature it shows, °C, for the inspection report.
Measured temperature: -9 °C
